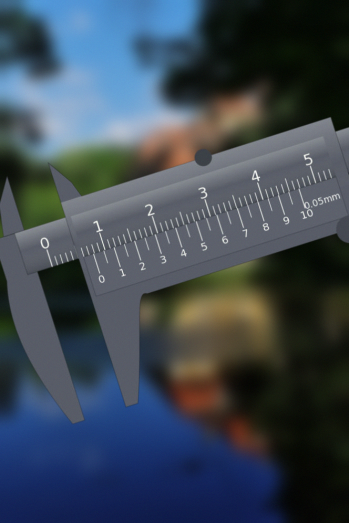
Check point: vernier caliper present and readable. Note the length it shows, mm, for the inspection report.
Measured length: 7.8 mm
